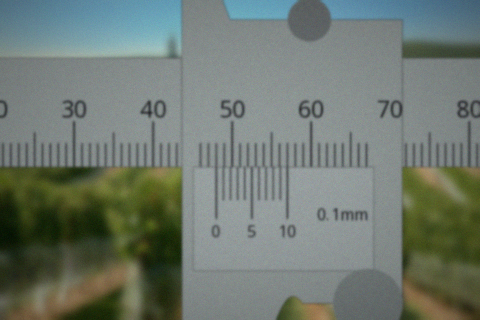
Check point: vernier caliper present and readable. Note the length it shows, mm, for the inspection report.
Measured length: 48.0 mm
